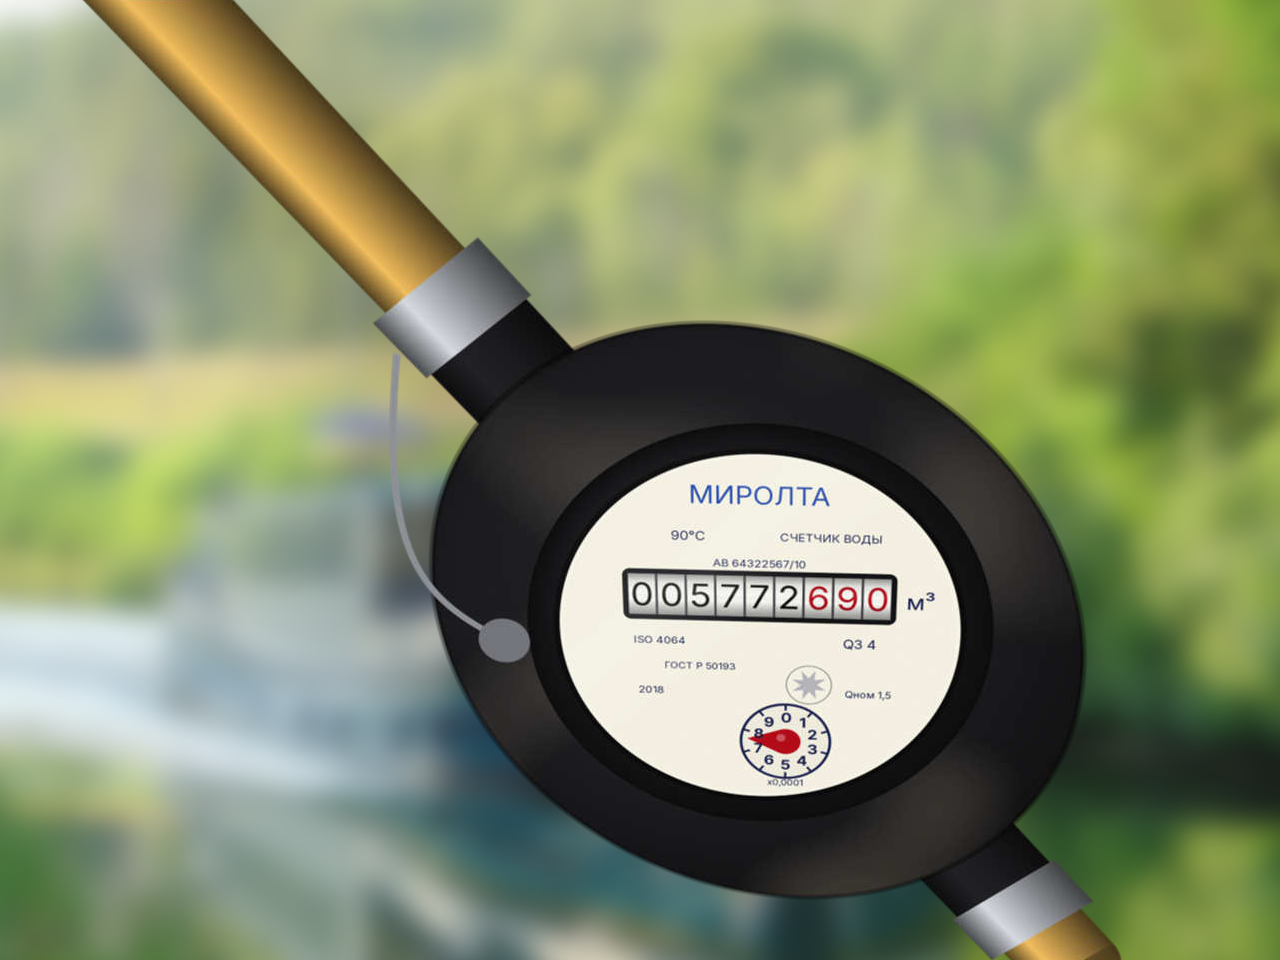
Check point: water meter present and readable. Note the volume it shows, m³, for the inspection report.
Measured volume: 5772.6907 m³
